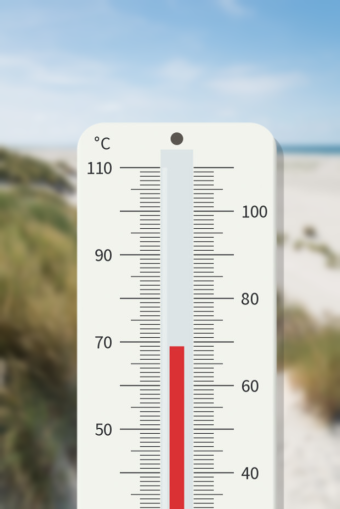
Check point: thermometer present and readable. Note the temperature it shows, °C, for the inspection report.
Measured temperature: 69 °C
